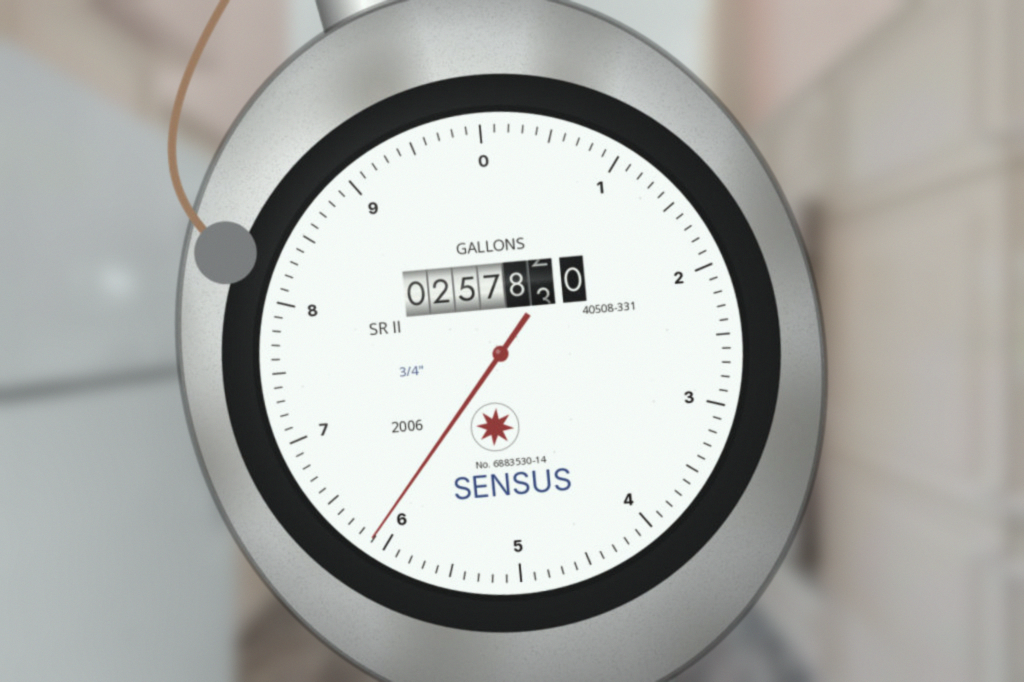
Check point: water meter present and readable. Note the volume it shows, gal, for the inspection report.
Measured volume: 257826.1 gal
